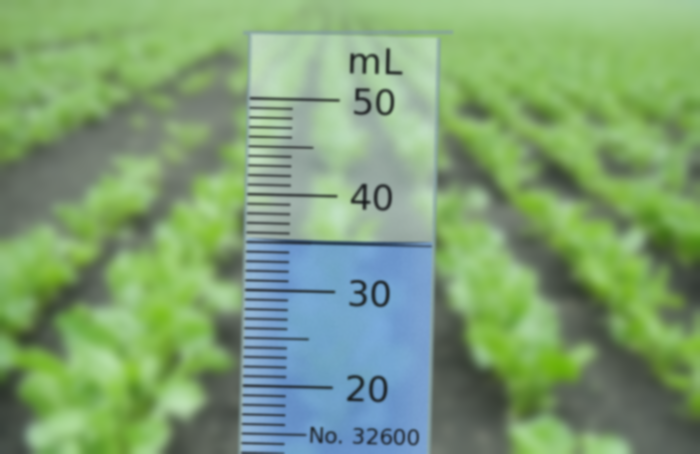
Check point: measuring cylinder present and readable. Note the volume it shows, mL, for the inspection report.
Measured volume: 35 mL
